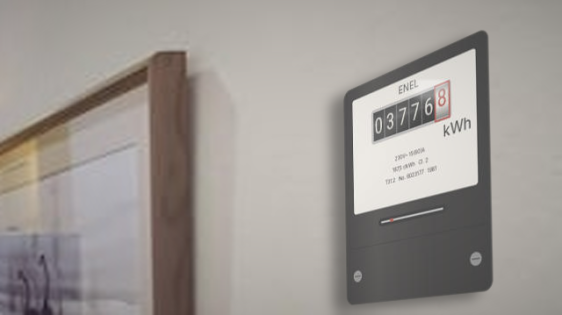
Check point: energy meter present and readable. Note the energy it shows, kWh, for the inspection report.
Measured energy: 3776.8 kWh
